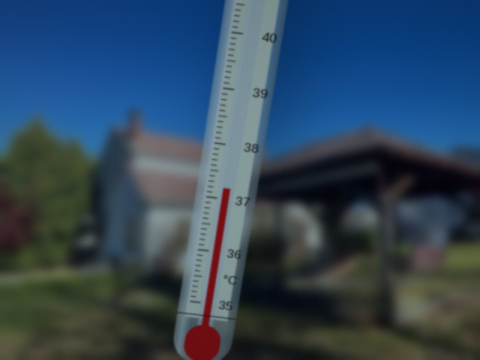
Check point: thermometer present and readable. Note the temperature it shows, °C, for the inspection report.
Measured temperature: 37.2 °C
